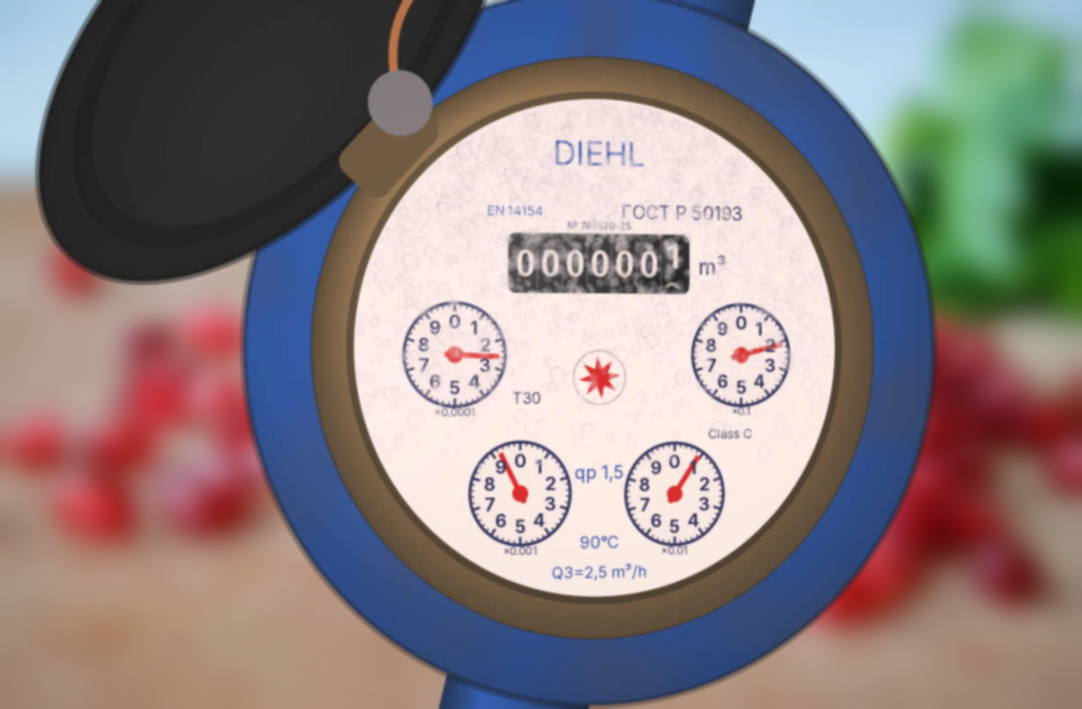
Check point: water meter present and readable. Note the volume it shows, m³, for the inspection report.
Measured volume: 1.2092 m³
